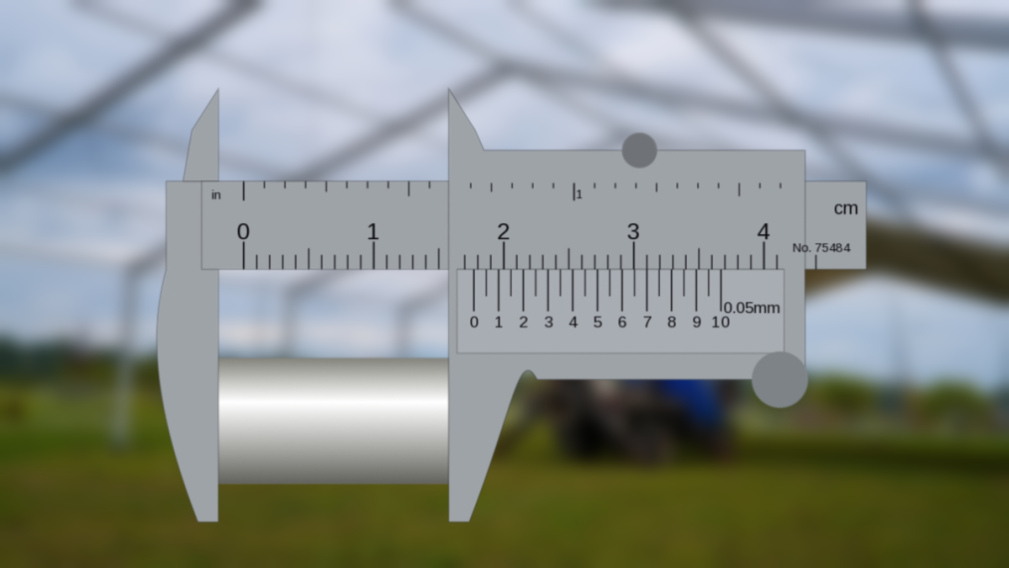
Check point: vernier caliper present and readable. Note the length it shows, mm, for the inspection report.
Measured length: 17.7 mm
